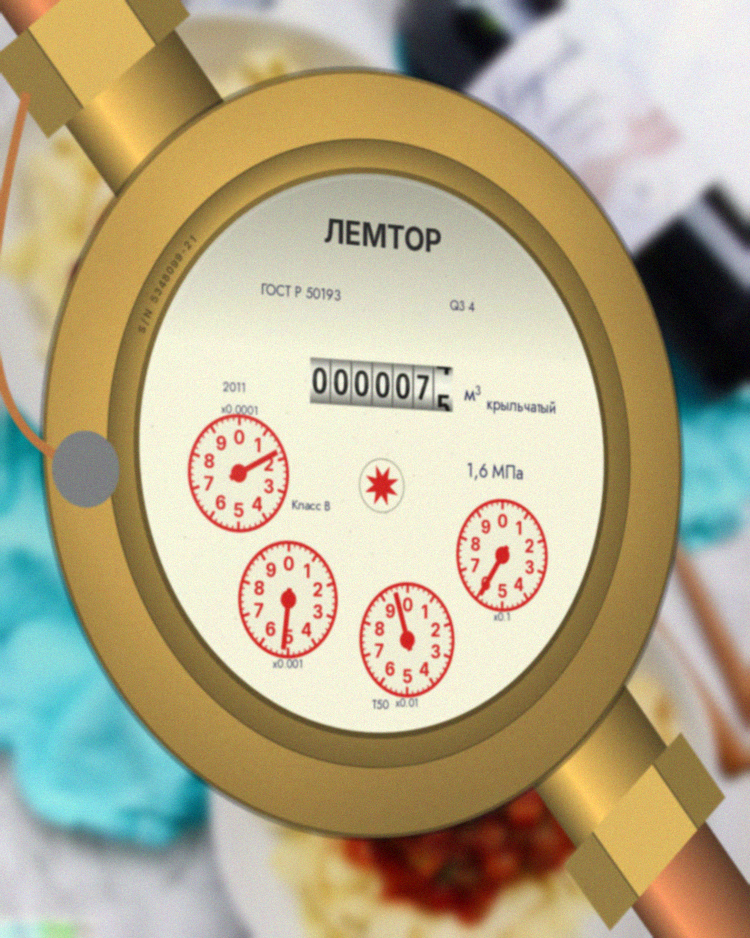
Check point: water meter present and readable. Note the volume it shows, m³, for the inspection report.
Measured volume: 74.5951 m³
